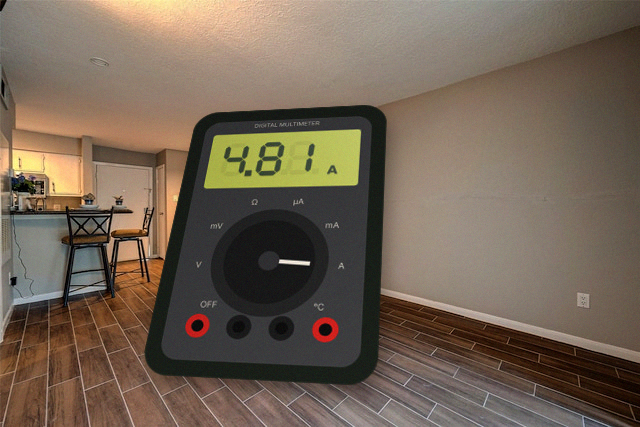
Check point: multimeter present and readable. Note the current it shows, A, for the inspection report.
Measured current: 4.81 A
